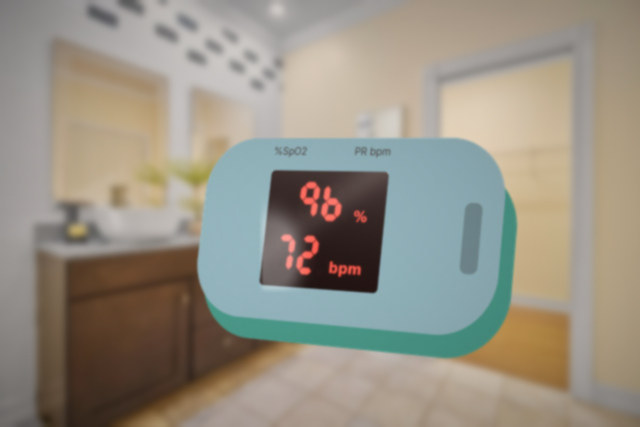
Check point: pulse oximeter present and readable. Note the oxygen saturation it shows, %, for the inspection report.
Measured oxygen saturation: 96 %
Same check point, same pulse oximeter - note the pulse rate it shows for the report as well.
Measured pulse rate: 72 bpm
